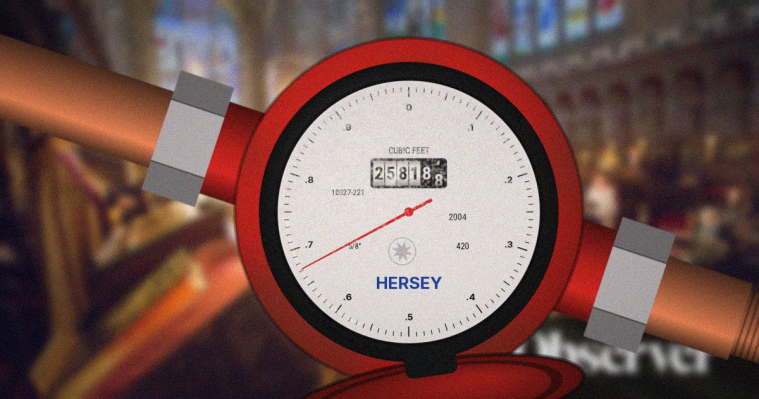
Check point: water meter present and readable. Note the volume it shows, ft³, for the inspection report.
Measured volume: 258187.67 ft³
